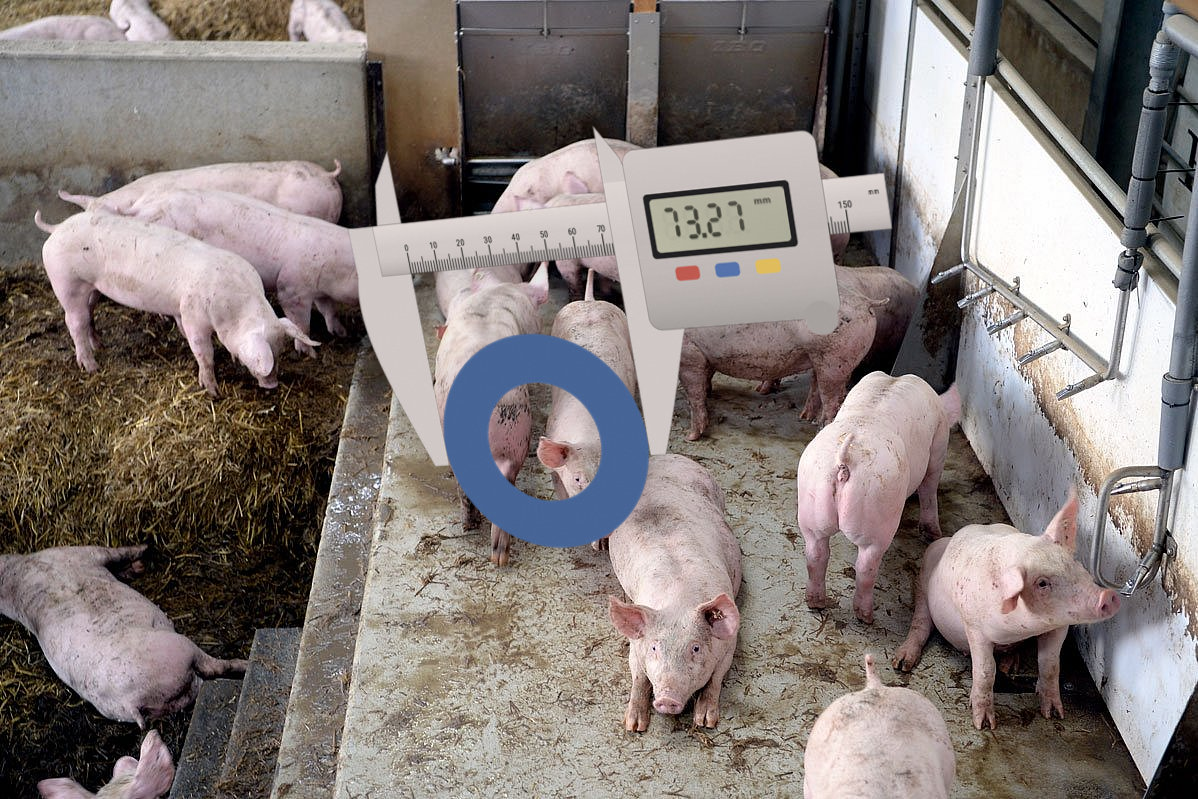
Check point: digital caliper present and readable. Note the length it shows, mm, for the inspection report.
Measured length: 73.27 mm
